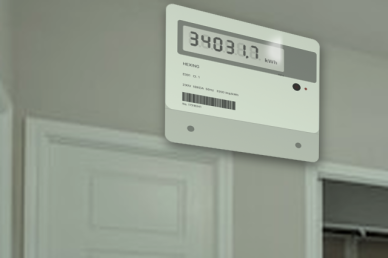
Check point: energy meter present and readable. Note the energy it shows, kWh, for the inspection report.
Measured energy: 34031.7 kWh
